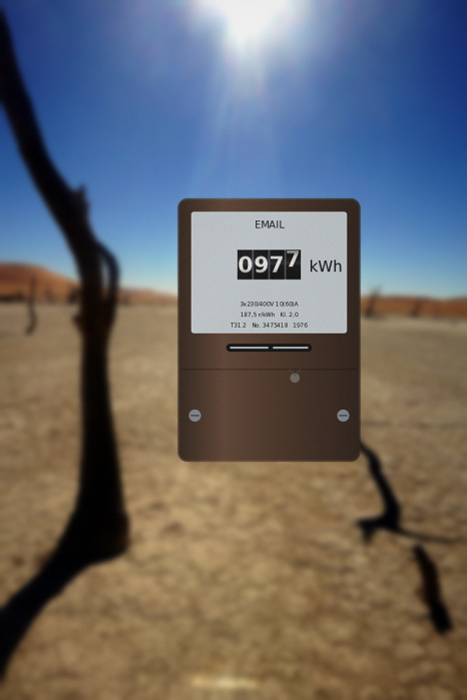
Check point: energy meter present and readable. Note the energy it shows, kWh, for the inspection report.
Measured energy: 977 kWh
